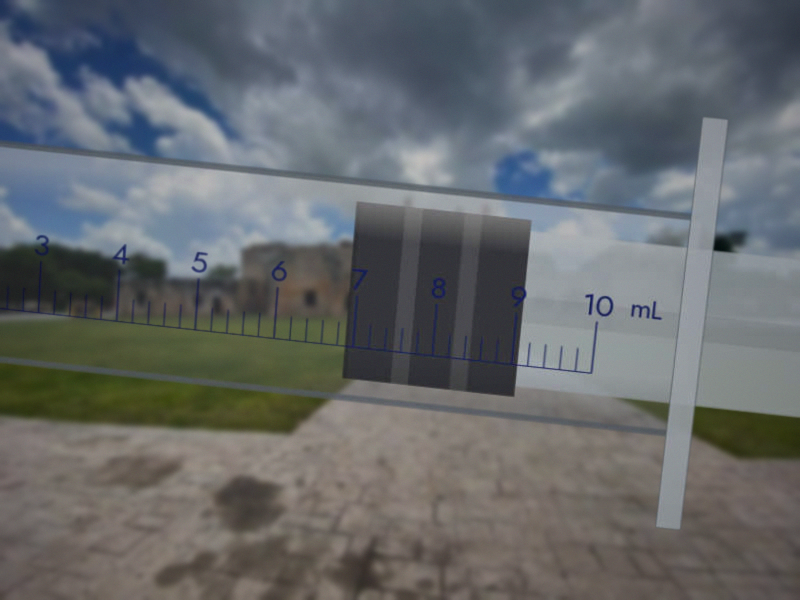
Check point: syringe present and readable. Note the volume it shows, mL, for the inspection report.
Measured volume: 6.9 mL
